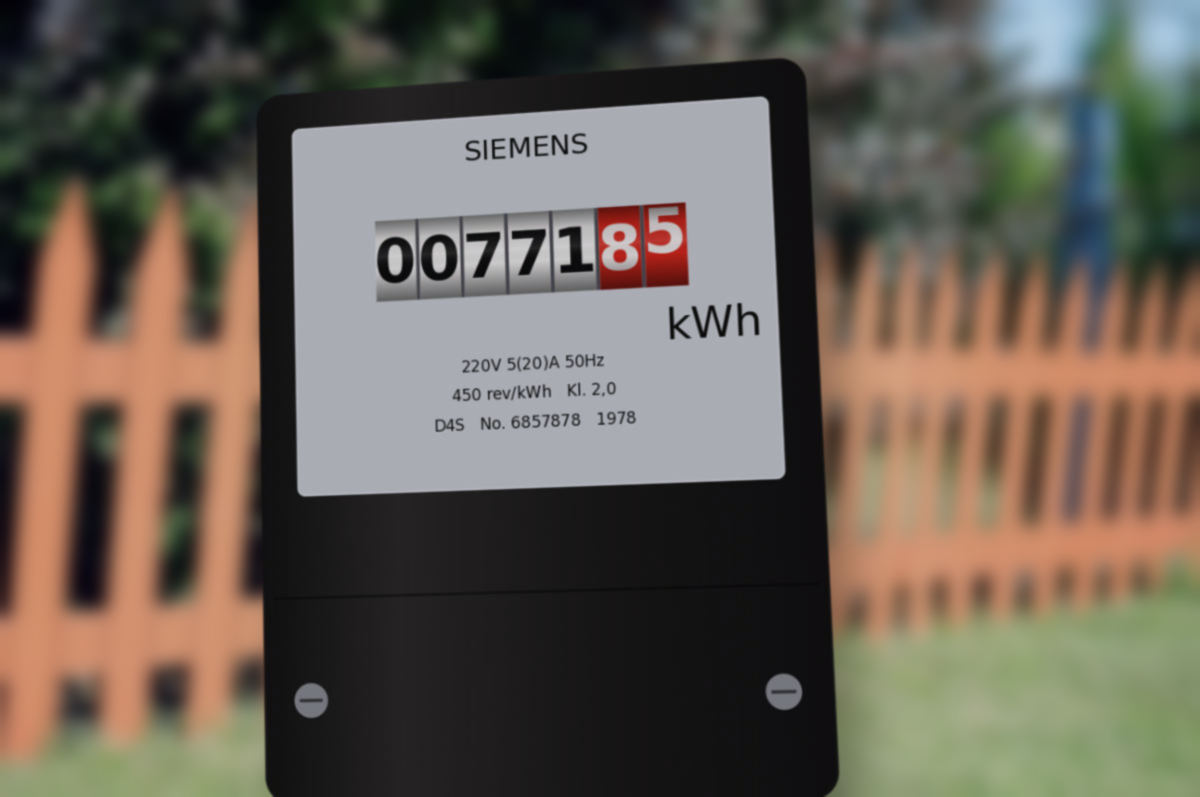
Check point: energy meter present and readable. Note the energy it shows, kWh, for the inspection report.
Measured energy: 771.85 kWh
